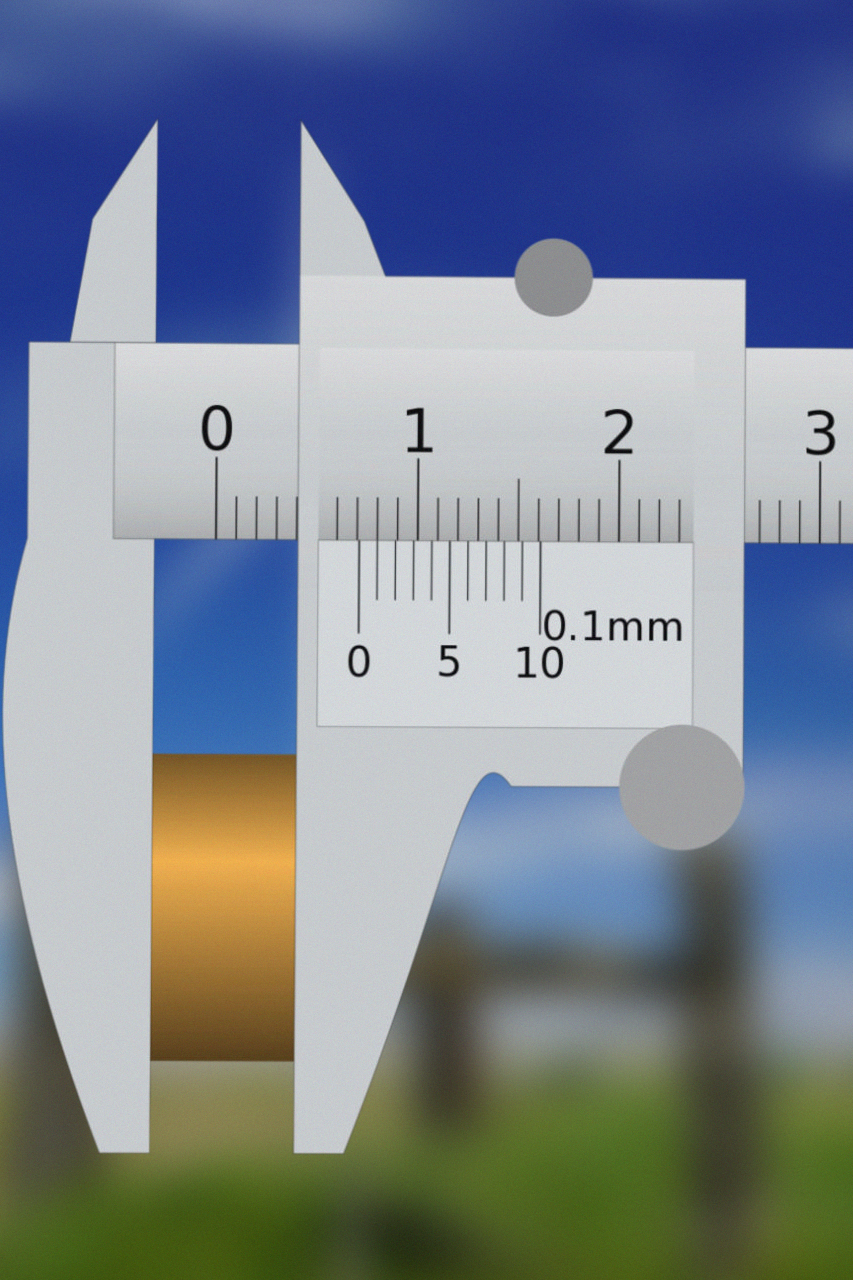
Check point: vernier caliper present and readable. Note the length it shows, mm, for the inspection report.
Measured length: 7.1 mm
